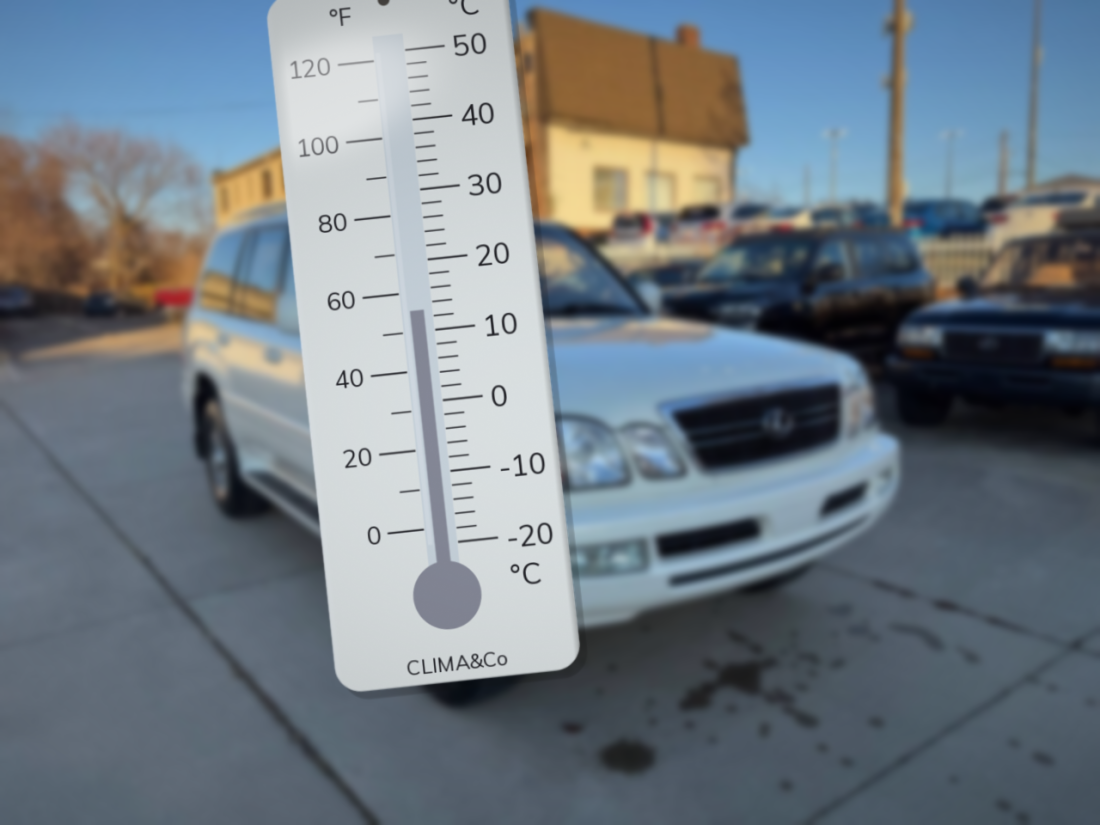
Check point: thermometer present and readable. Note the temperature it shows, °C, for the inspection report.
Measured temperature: 13 °C
